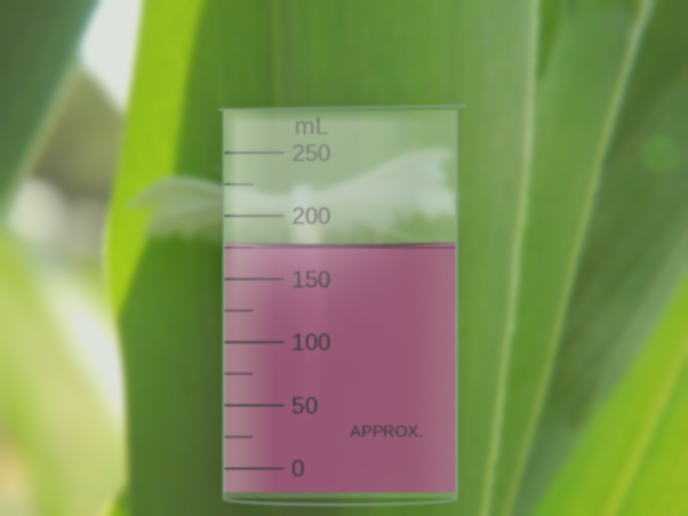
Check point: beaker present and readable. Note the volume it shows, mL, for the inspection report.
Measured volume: 175 mL
